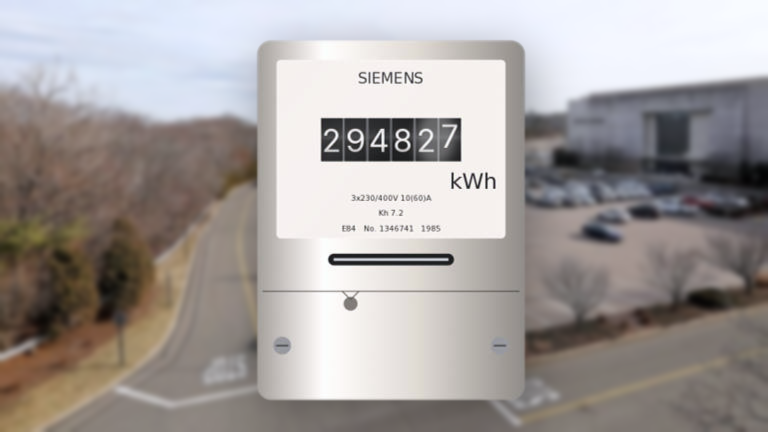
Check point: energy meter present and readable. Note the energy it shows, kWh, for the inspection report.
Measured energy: 294827 kWh
